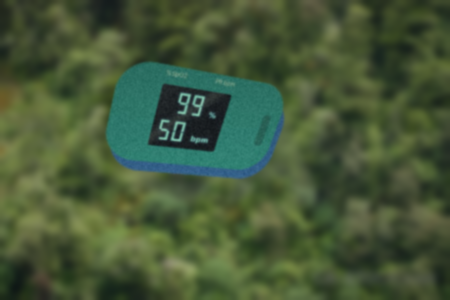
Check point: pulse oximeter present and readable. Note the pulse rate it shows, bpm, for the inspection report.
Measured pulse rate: 50 bpm
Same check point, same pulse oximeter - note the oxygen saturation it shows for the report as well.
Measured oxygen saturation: 99 %
